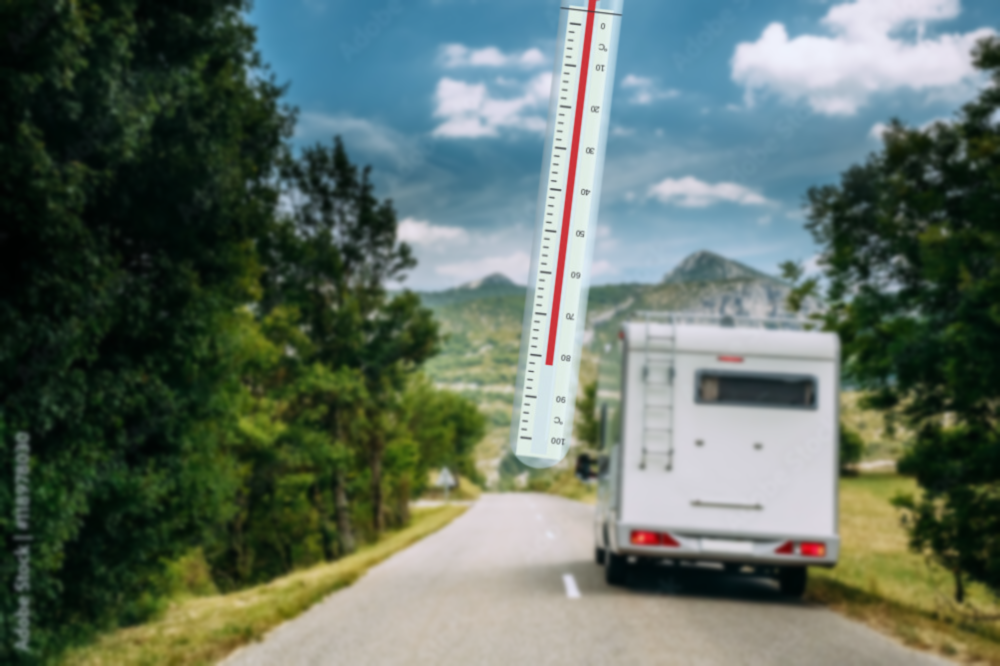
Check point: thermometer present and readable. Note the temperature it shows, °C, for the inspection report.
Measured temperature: 82 °C
